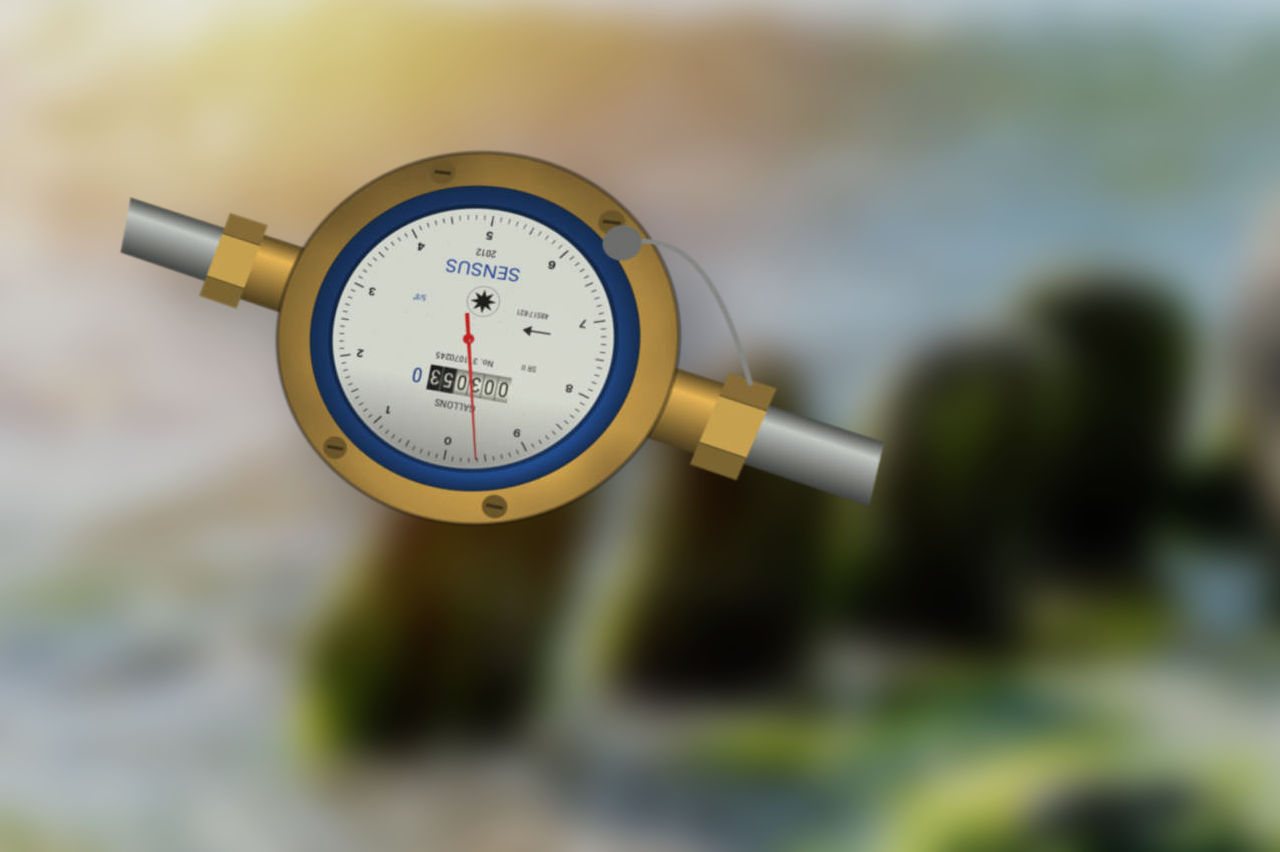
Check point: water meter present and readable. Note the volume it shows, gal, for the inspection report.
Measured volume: 30529.6 gal
